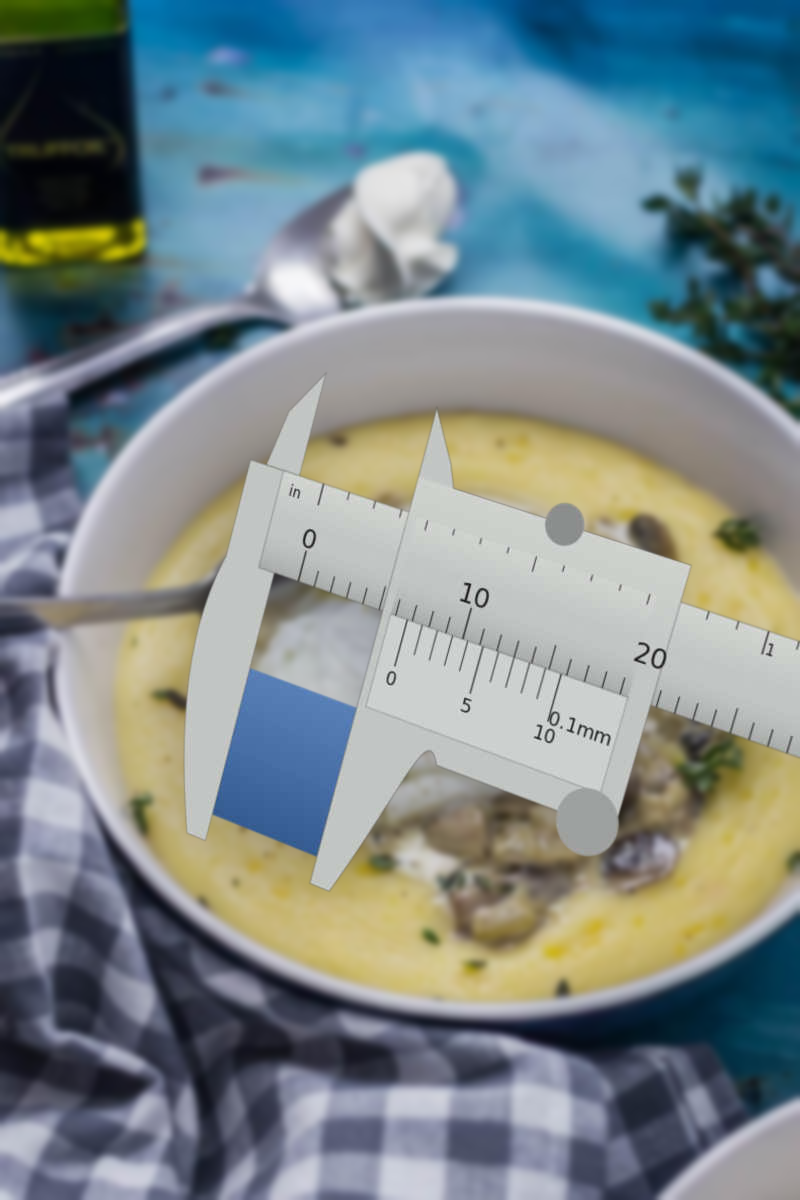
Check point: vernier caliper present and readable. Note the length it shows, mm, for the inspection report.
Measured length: 6.7 mm
